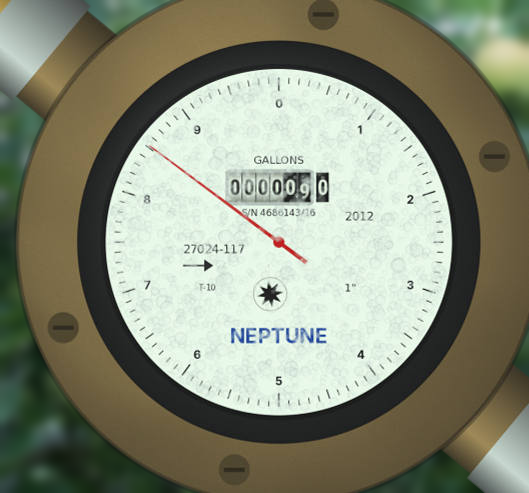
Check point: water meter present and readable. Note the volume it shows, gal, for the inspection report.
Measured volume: 88.5 gal
